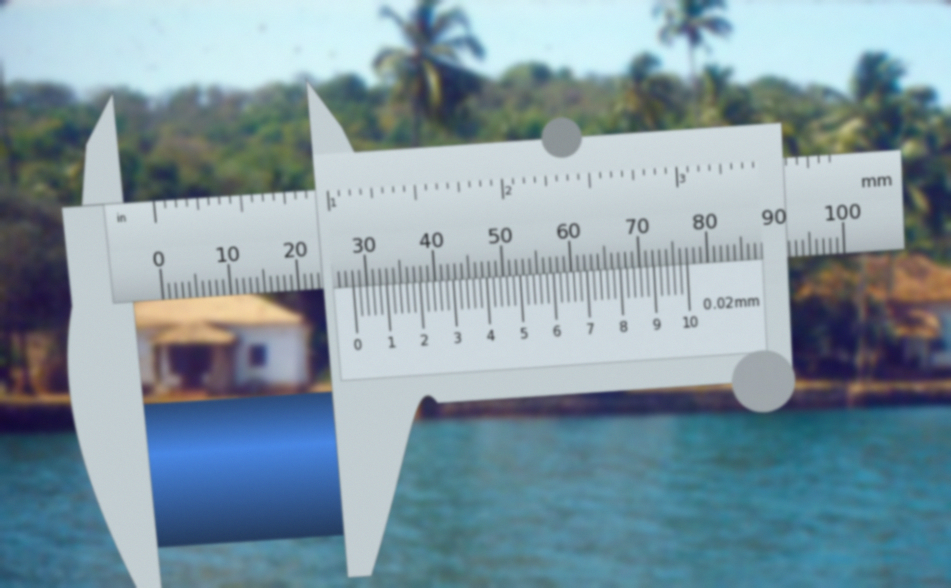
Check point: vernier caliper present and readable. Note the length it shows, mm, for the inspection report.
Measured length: 28.0 mm
